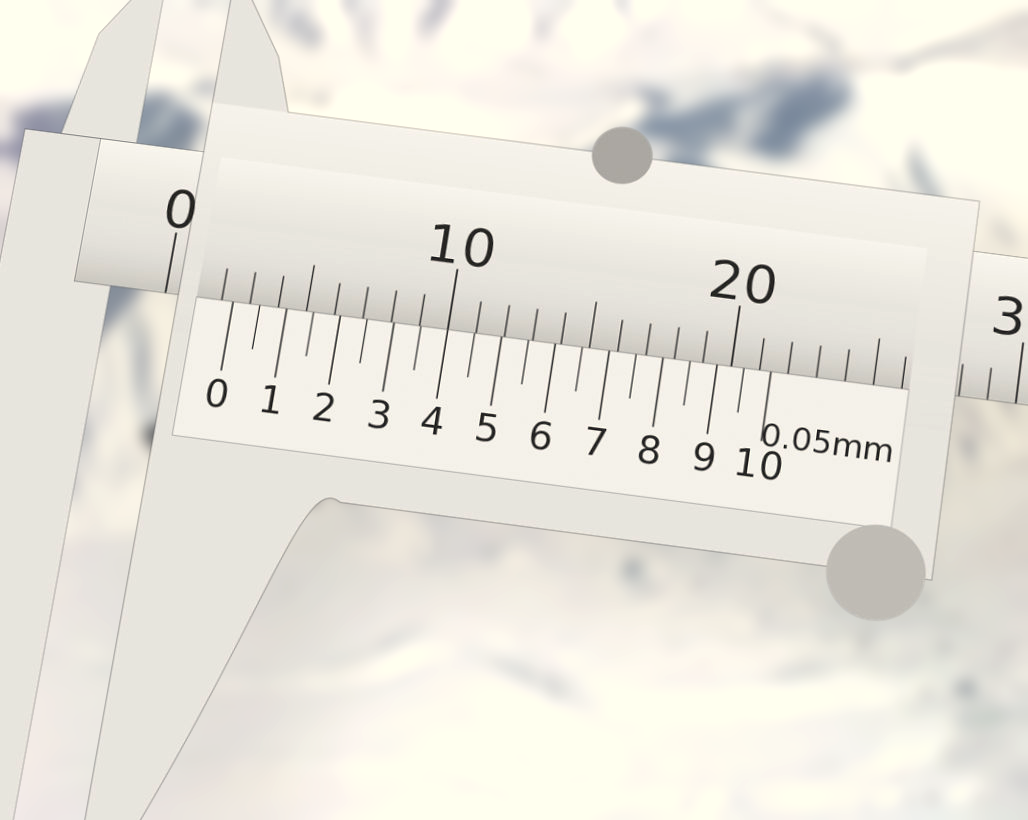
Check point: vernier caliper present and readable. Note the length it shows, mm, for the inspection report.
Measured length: 2.40 mm
